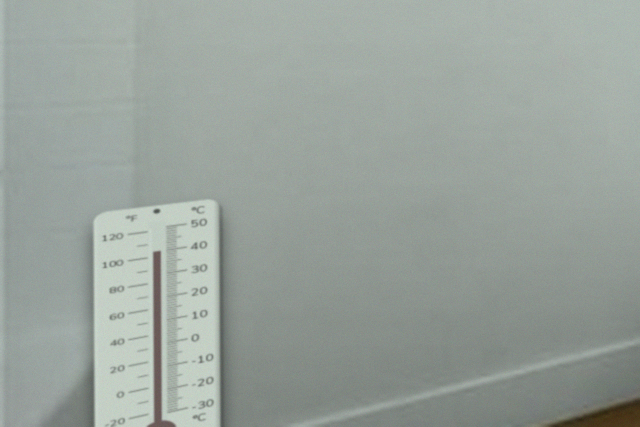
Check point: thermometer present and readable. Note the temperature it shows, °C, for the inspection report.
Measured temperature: 40 °C
